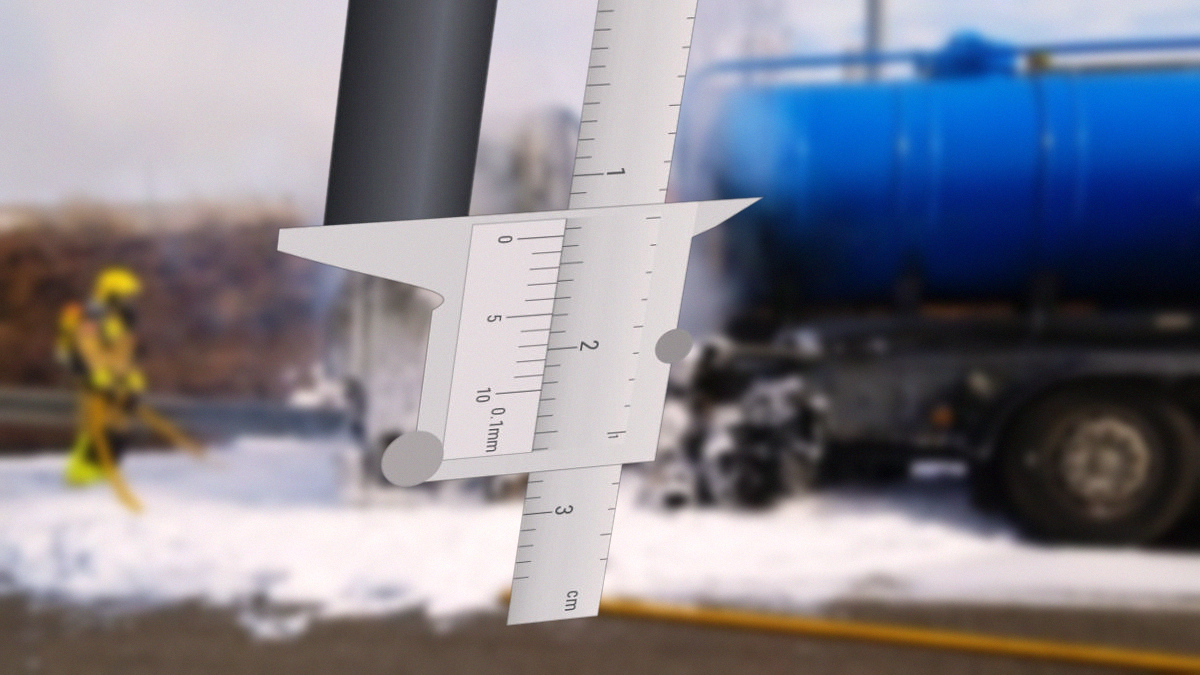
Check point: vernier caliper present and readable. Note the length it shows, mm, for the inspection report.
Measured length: 13.4 mm
